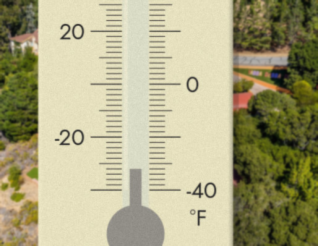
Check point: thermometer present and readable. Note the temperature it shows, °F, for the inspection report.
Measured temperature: -32 °F
